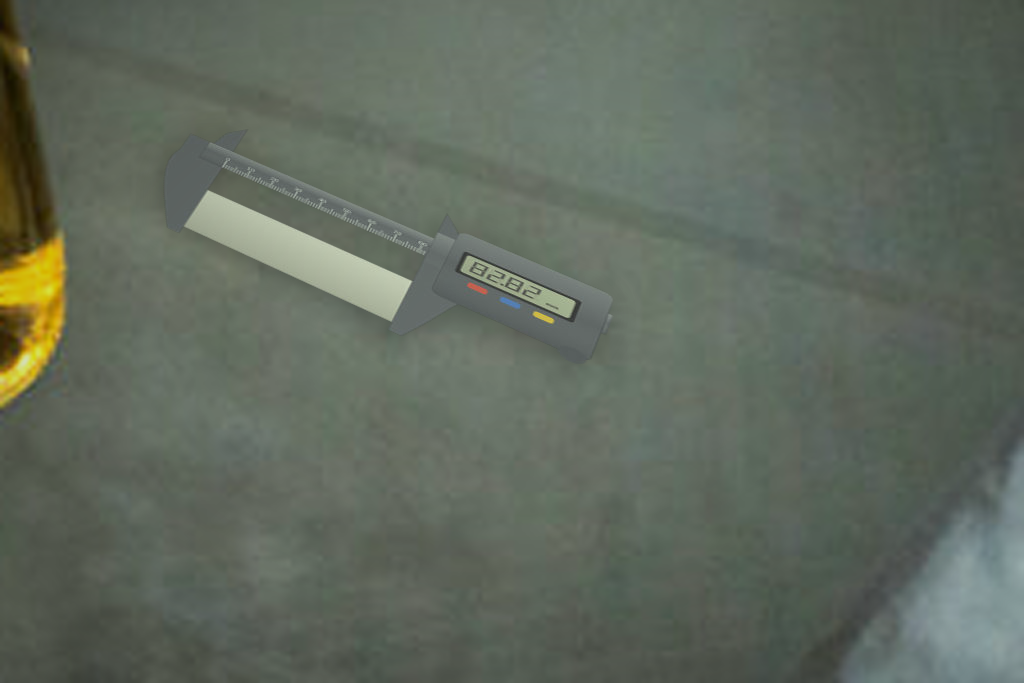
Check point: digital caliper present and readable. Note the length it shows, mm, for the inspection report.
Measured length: 82.82 mm
